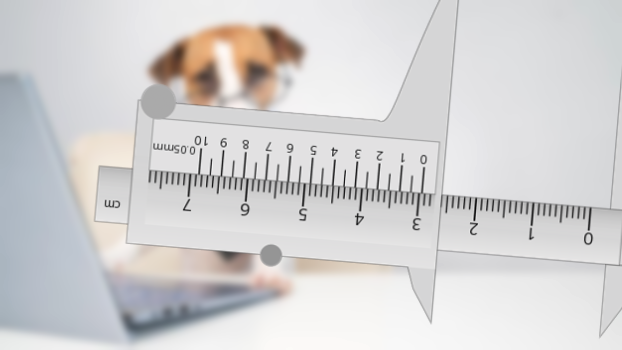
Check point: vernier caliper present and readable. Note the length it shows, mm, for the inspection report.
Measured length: 29.5 mm
